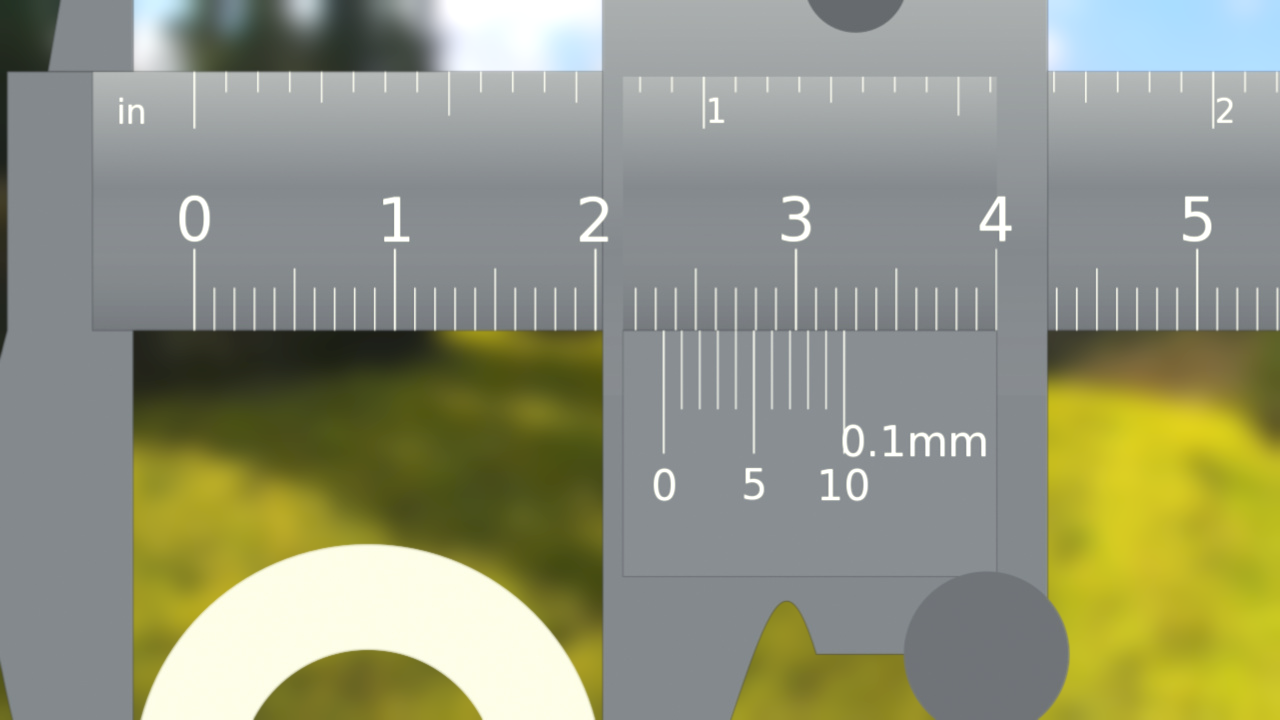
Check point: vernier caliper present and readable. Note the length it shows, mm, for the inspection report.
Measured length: 23.4 mm
